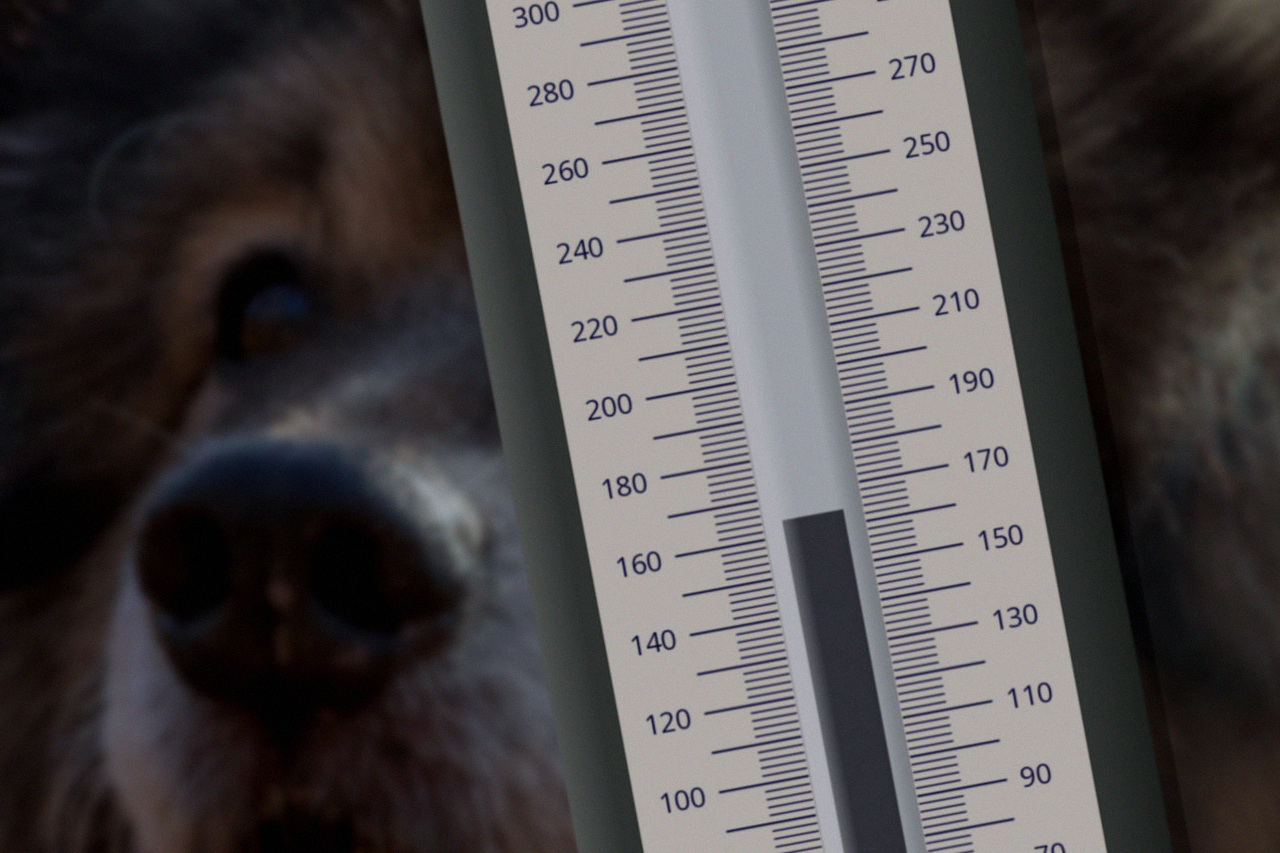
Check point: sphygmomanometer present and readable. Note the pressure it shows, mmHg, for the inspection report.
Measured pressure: 164 mmHg
